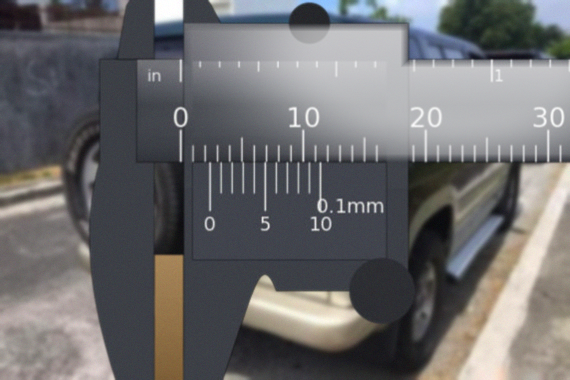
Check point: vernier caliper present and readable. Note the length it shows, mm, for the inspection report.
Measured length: 2.4 mm
